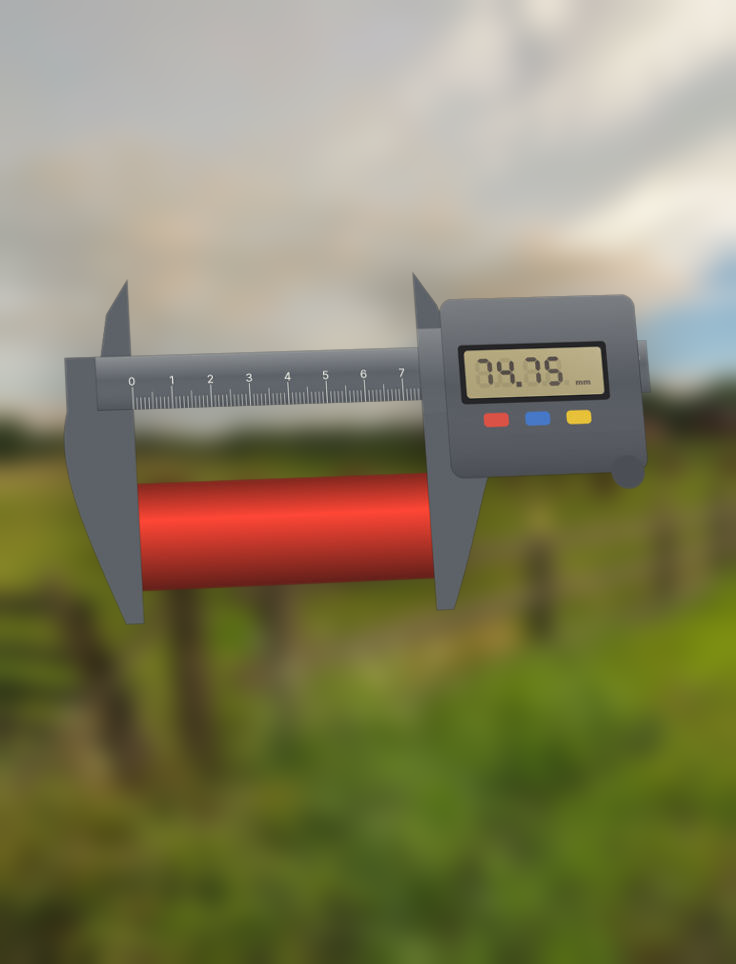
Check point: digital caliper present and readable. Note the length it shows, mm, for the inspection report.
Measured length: 74.75 mm
